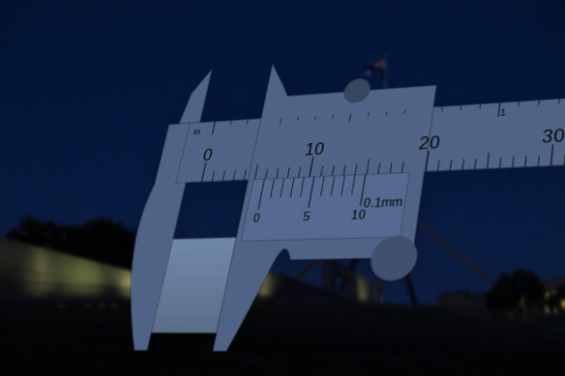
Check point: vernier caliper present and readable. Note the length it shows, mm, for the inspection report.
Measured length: 5.9 mm
